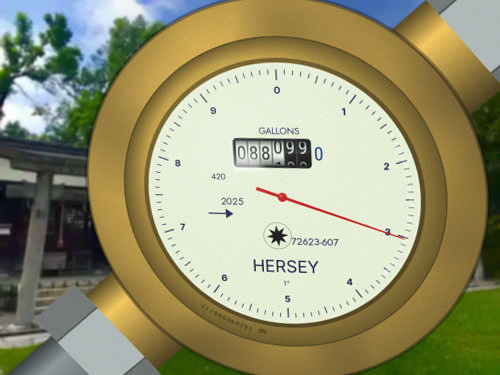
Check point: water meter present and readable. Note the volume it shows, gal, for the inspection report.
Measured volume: 880993.0 gal
